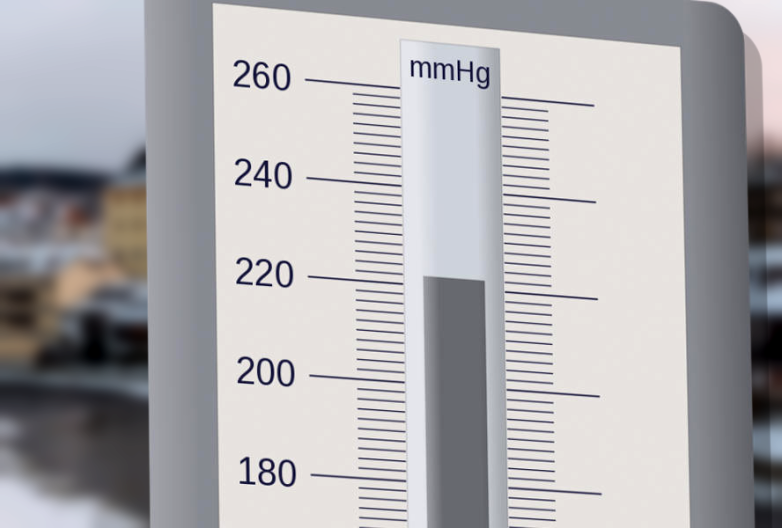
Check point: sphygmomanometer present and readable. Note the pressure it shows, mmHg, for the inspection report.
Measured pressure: 222 mmHg
